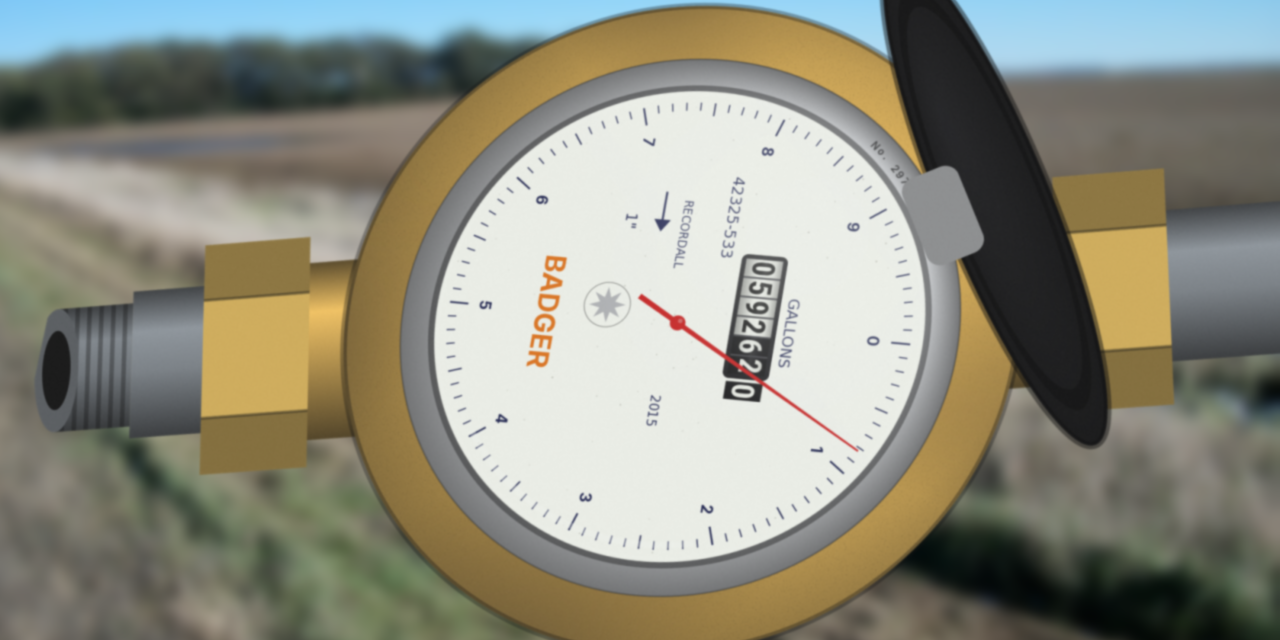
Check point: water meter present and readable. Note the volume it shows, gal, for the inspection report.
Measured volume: 592620.8 gal
